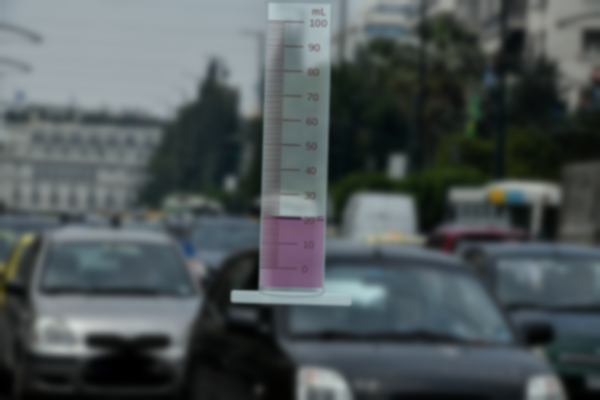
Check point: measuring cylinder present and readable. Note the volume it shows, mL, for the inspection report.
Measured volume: 20 mL
